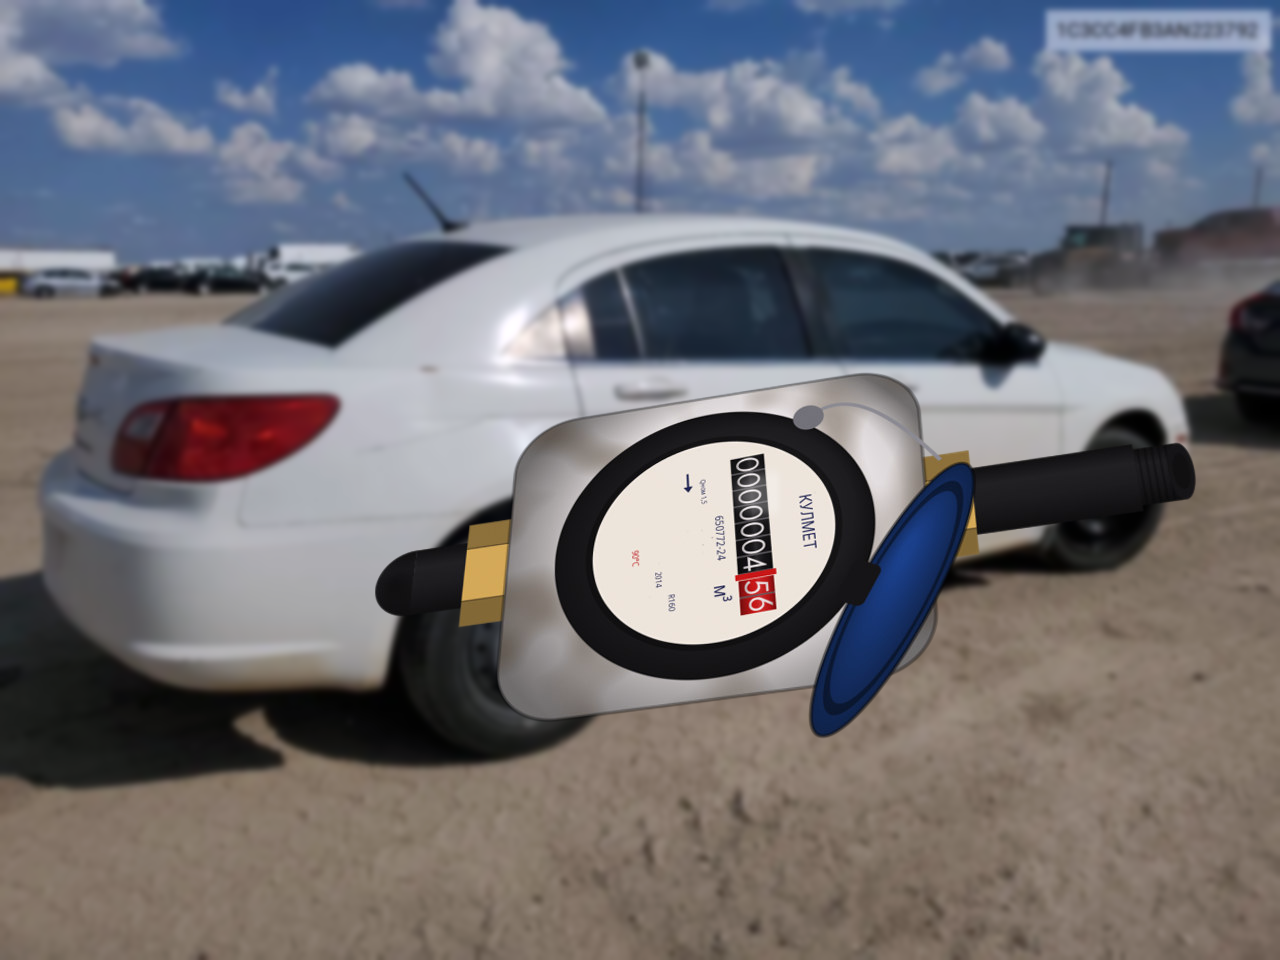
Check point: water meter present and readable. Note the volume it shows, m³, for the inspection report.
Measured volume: 4.56 m³
